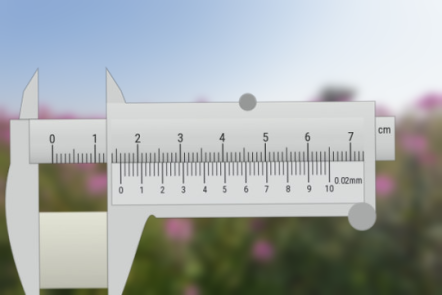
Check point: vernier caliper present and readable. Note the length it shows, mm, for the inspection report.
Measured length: 16.0 mm
